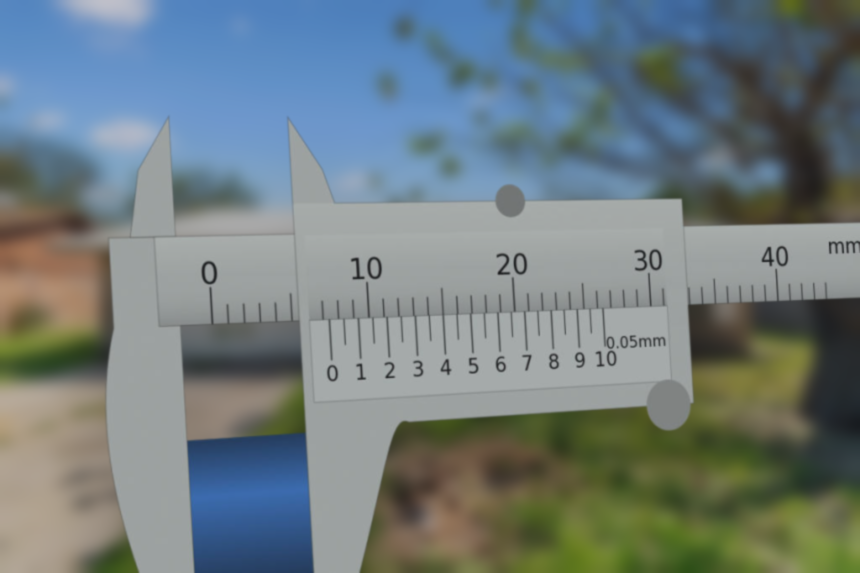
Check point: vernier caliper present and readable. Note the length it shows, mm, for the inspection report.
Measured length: 7.4 mm
